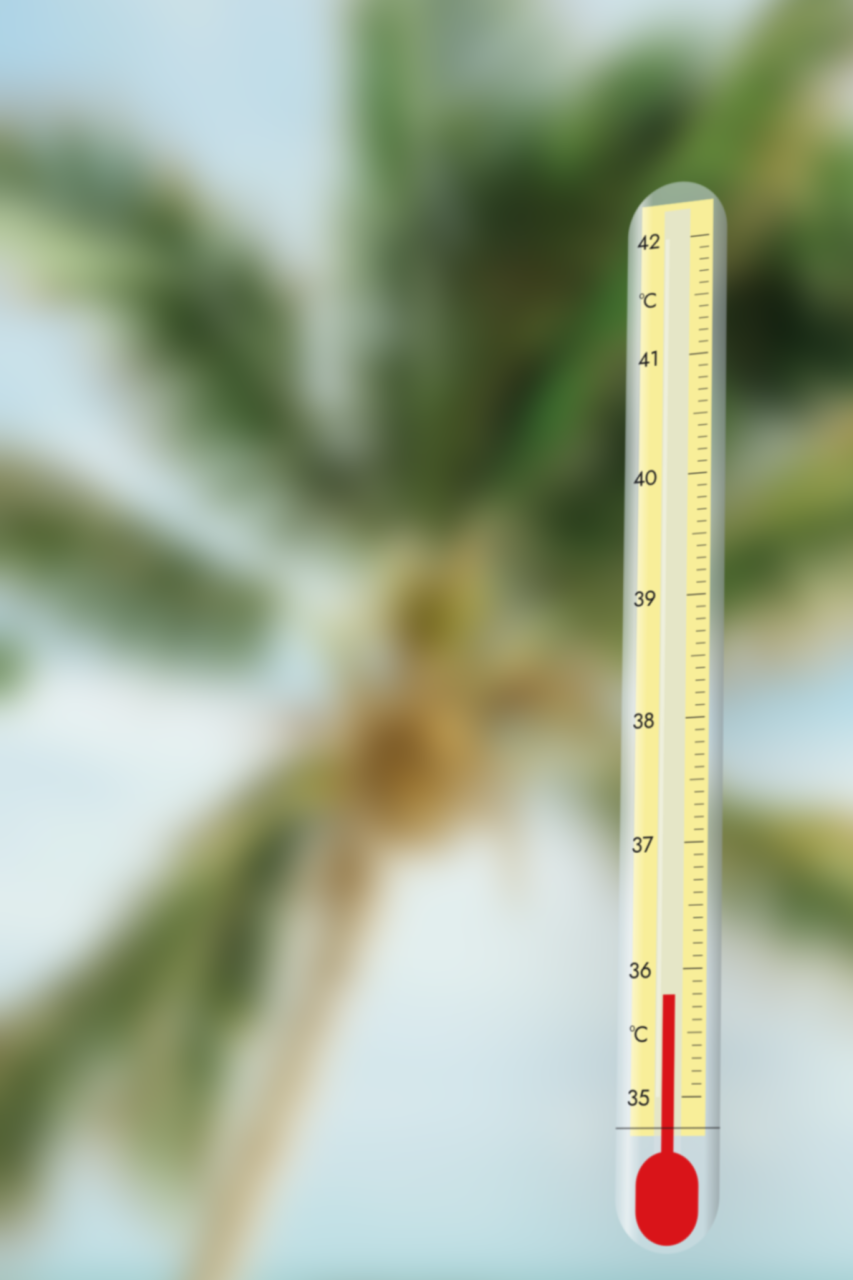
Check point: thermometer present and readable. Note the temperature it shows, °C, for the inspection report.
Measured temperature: 35.8 °C
